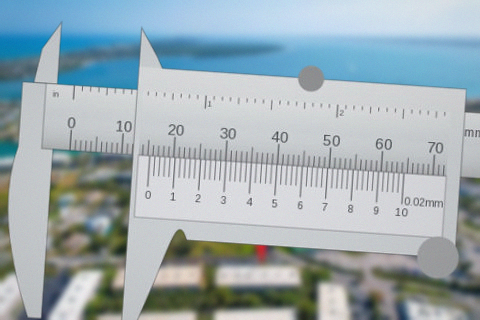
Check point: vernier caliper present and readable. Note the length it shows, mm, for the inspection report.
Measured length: 15.4 mm
